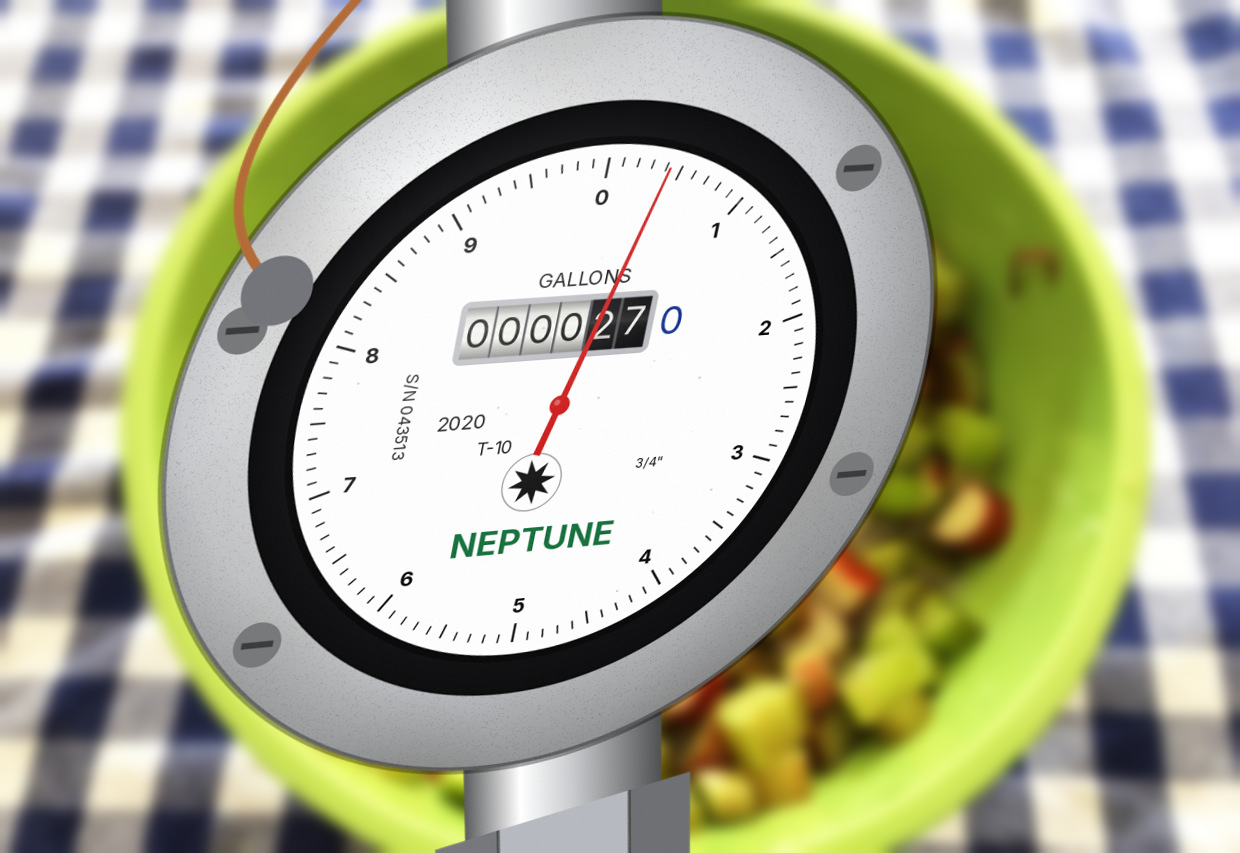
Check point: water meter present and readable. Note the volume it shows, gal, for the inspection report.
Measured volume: 270.4 gal
